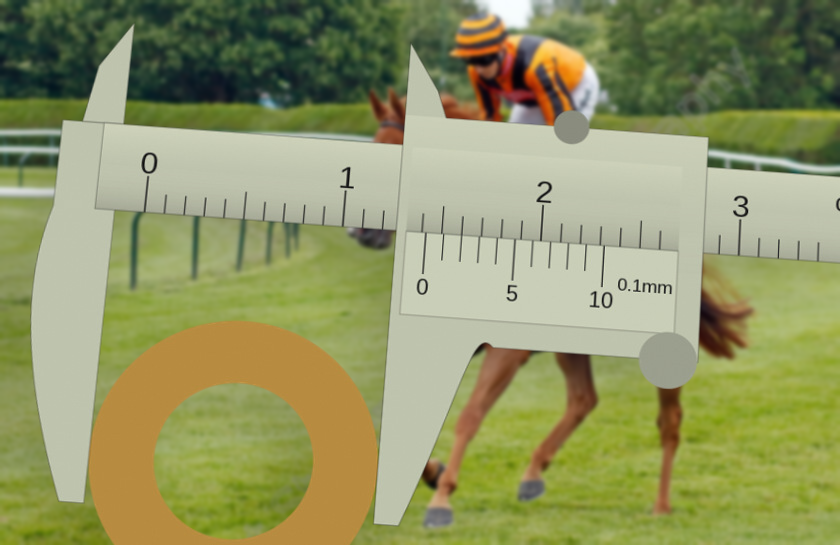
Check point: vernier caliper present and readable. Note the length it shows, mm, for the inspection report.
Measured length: 14.2 mm
